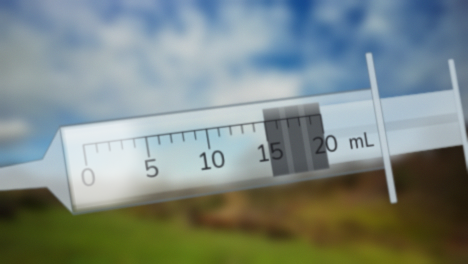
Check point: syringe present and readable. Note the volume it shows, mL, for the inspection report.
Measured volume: 15 mL
